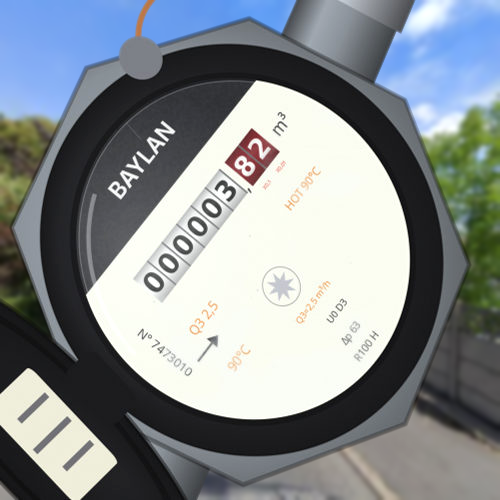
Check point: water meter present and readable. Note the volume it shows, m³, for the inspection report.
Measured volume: 3.82 m³
